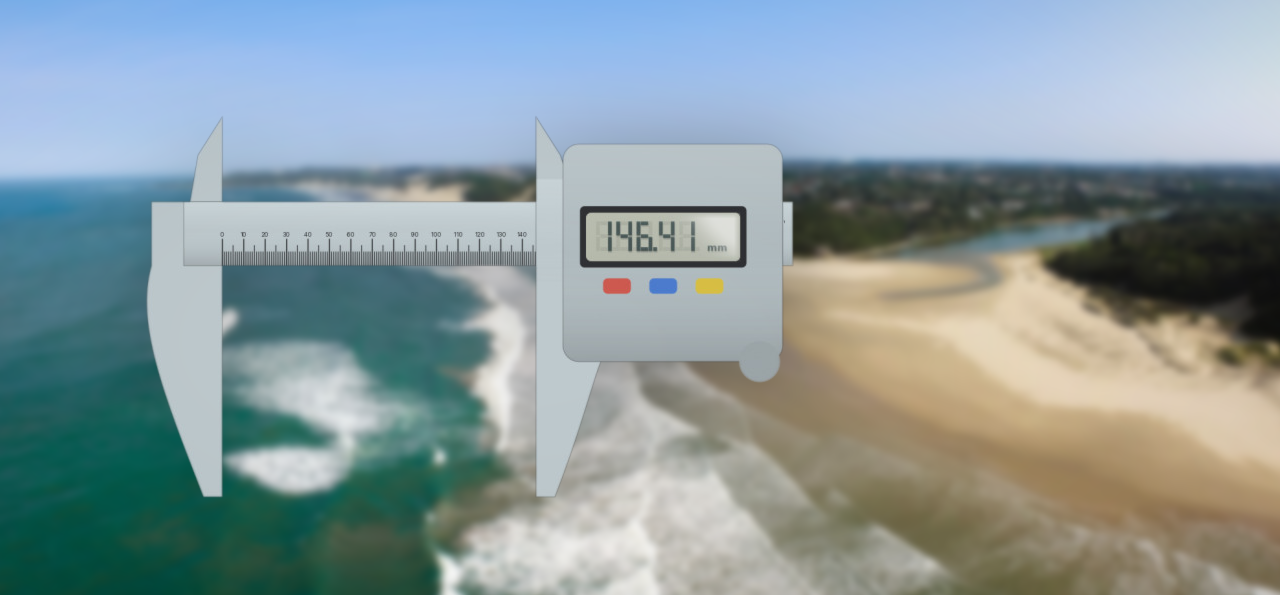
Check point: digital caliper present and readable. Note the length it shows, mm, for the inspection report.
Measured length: 146.41 mm
